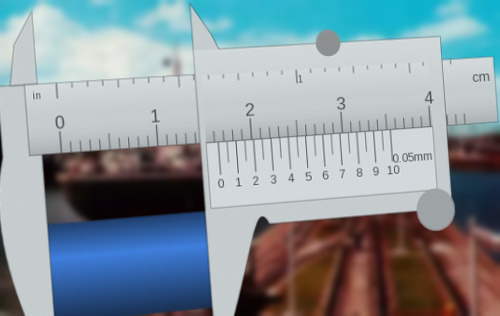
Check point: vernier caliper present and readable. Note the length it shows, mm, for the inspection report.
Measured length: 16.4 mm
